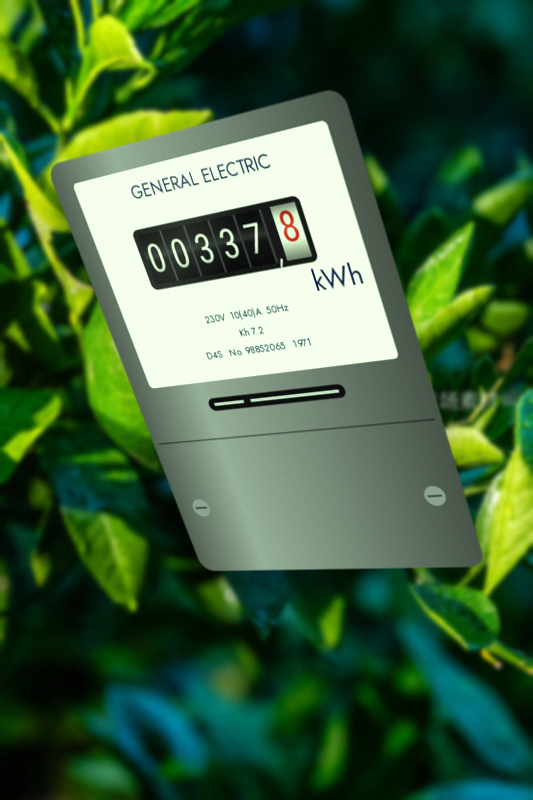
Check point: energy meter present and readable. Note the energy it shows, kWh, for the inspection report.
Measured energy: 337.8 kWh
